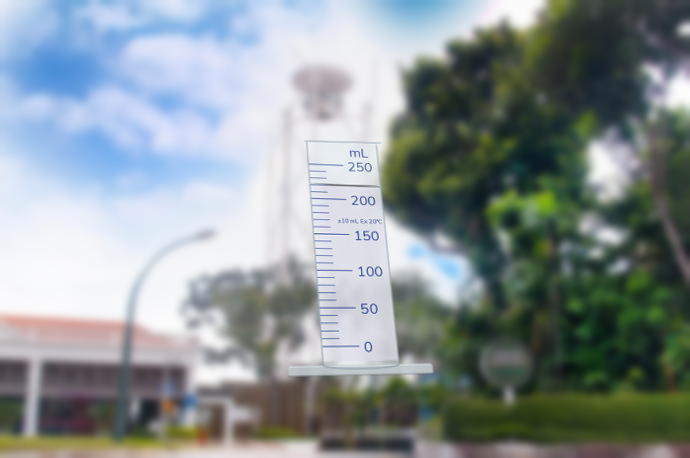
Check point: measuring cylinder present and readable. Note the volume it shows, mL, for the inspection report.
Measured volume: 220 mL
